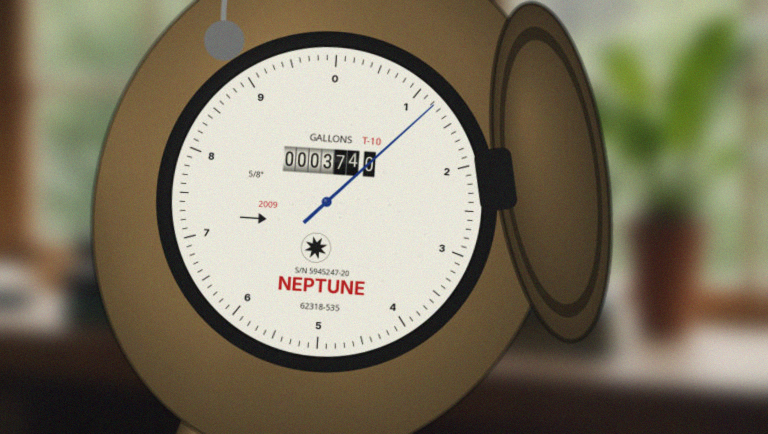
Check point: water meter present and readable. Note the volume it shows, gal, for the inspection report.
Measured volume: 3741.2 gal
